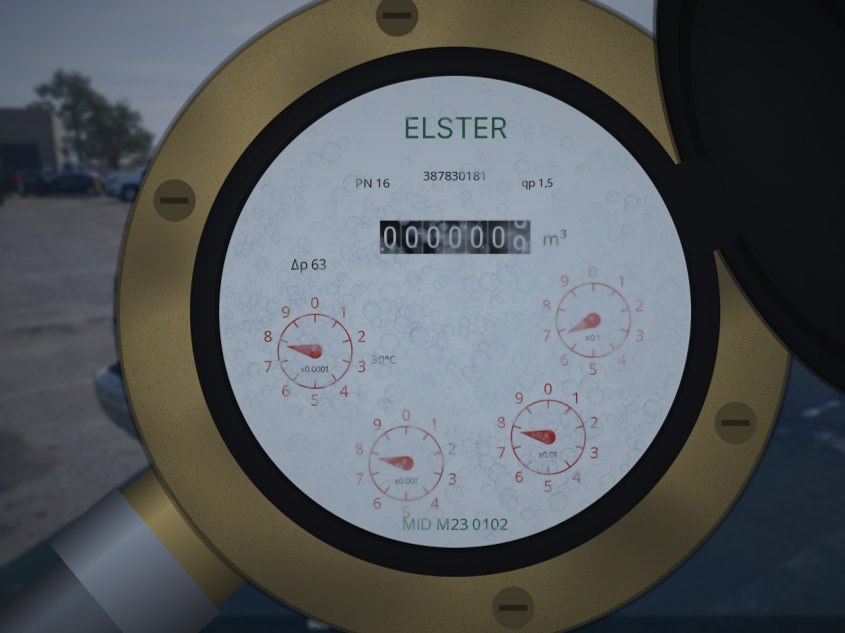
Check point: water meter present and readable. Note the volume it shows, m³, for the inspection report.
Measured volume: 8.6777 m³
